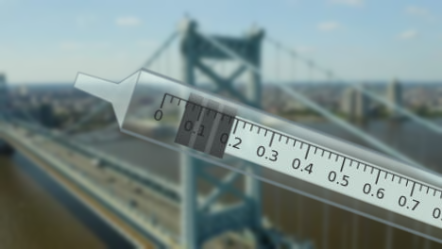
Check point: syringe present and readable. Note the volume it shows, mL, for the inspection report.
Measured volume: 0.06 mL
